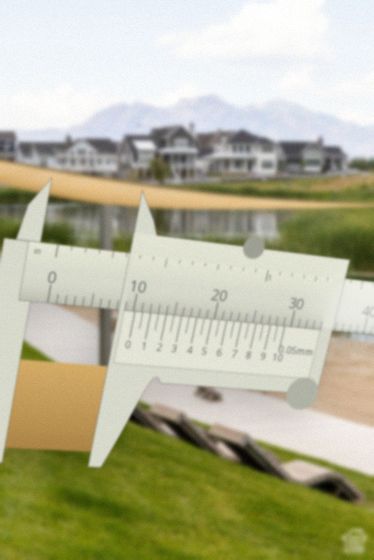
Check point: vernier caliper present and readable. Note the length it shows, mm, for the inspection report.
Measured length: 10.2 mm
